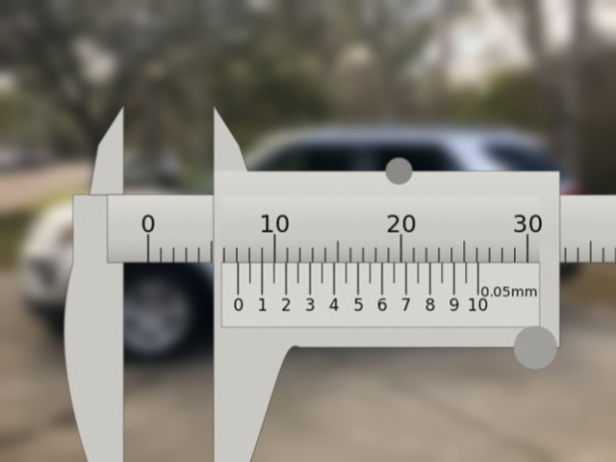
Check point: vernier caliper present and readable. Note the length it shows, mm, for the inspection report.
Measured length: 7.1 mm
